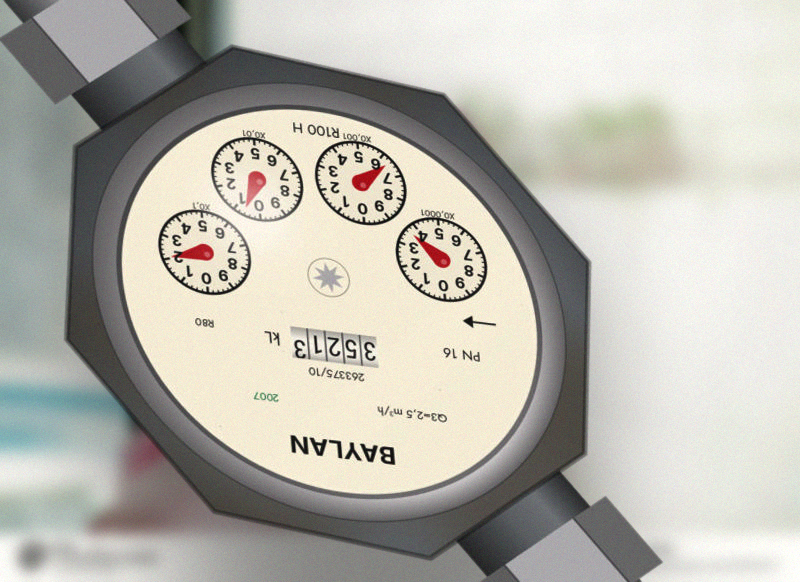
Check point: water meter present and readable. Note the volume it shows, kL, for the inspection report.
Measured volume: 35213.2063 kL
